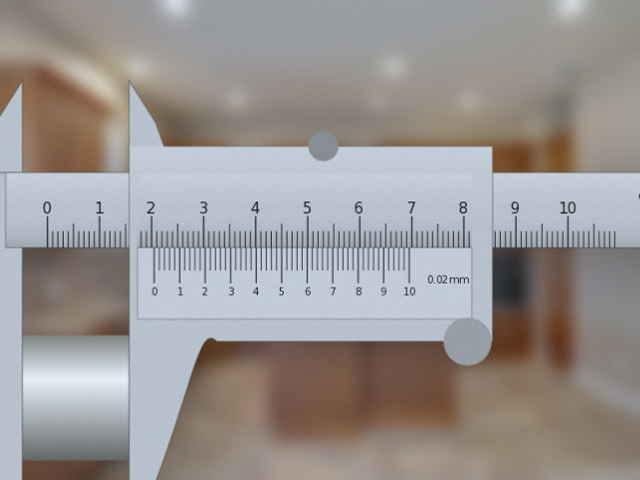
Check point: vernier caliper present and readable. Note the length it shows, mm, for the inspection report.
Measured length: 20.5 mm
